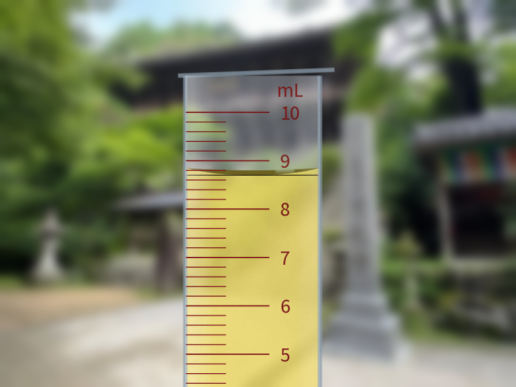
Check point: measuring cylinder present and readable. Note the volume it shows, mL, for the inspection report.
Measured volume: 8.7 mL
